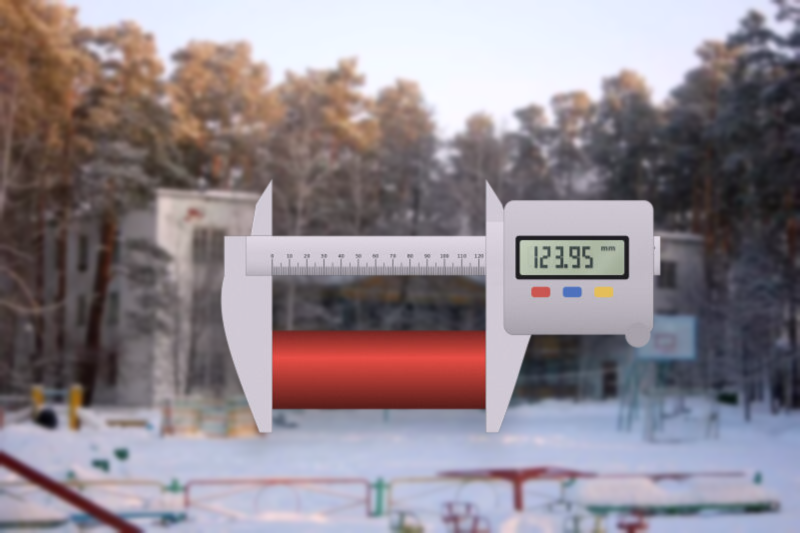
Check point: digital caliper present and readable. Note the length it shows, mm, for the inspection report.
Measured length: 123.95 mm
